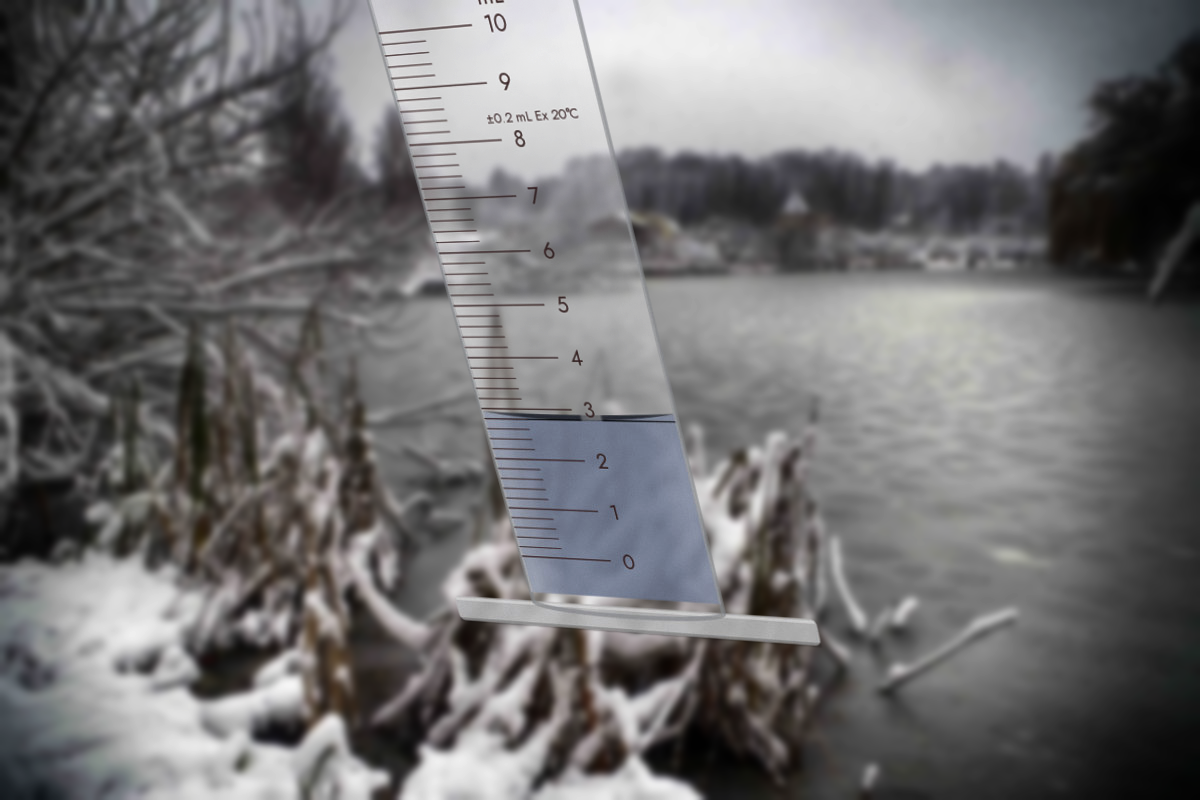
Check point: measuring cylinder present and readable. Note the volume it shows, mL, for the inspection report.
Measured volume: 2.8 mL
